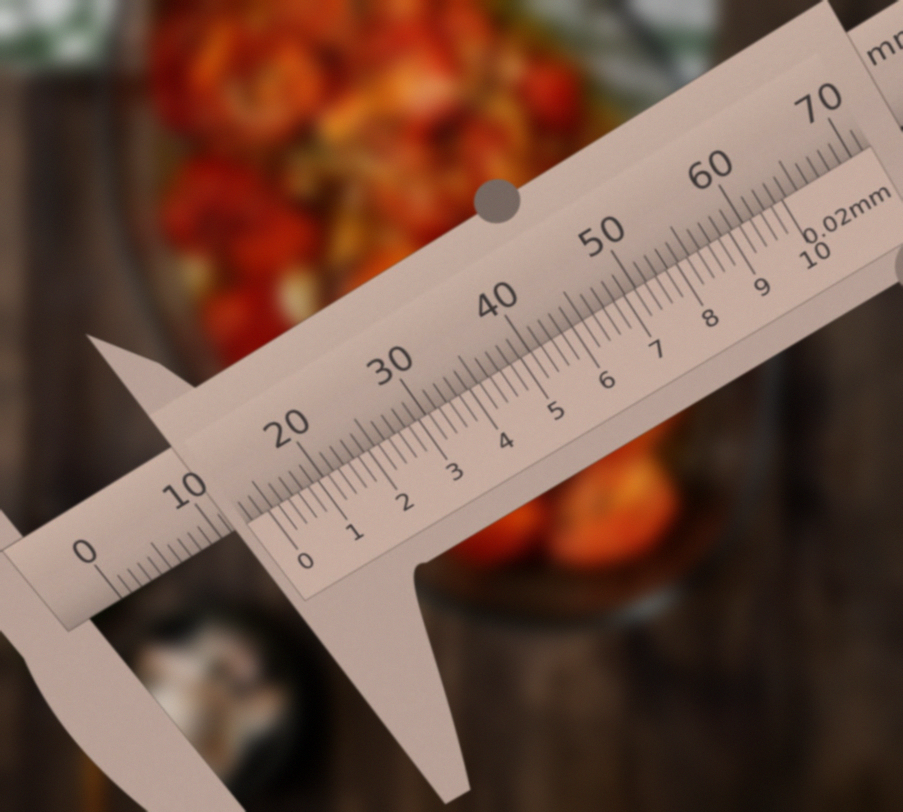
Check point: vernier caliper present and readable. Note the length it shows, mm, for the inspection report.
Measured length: 14.6 mm
